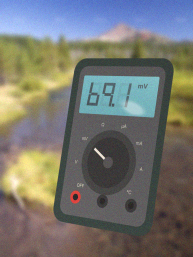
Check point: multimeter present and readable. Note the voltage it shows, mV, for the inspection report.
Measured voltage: 69.1 mV
